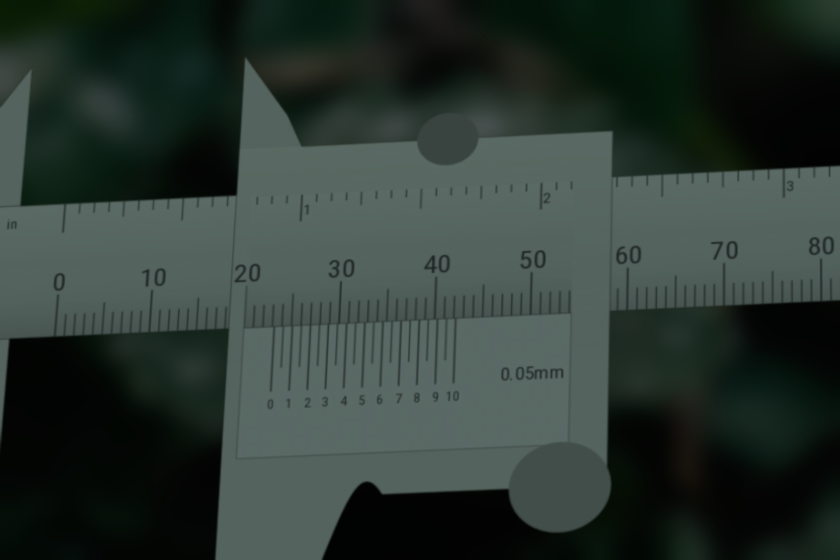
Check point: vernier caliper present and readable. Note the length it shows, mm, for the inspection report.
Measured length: 23.2 mm
